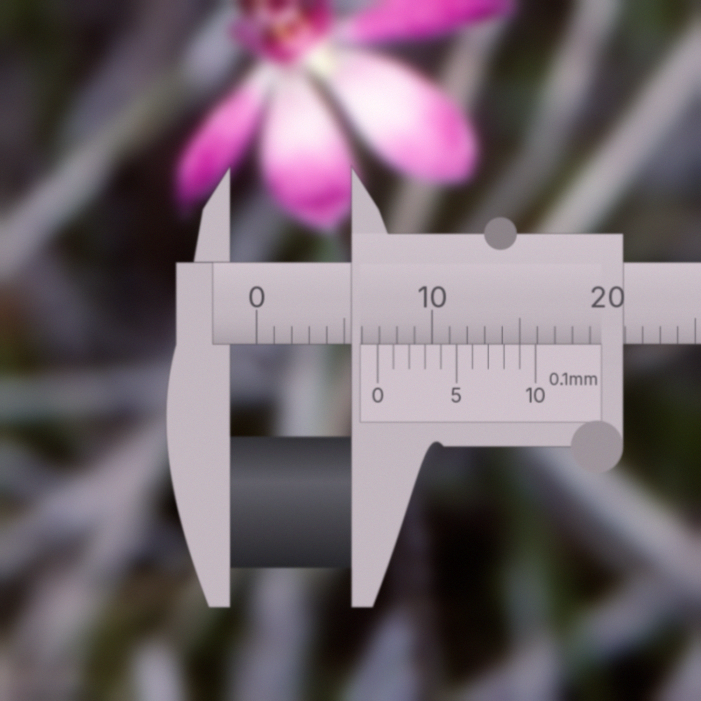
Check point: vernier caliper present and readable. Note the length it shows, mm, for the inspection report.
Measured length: 6.9 mm
